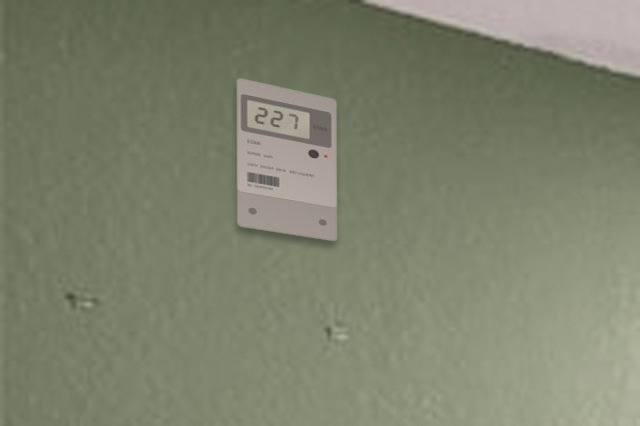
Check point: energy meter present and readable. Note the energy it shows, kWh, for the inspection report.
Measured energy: 227 kWh
